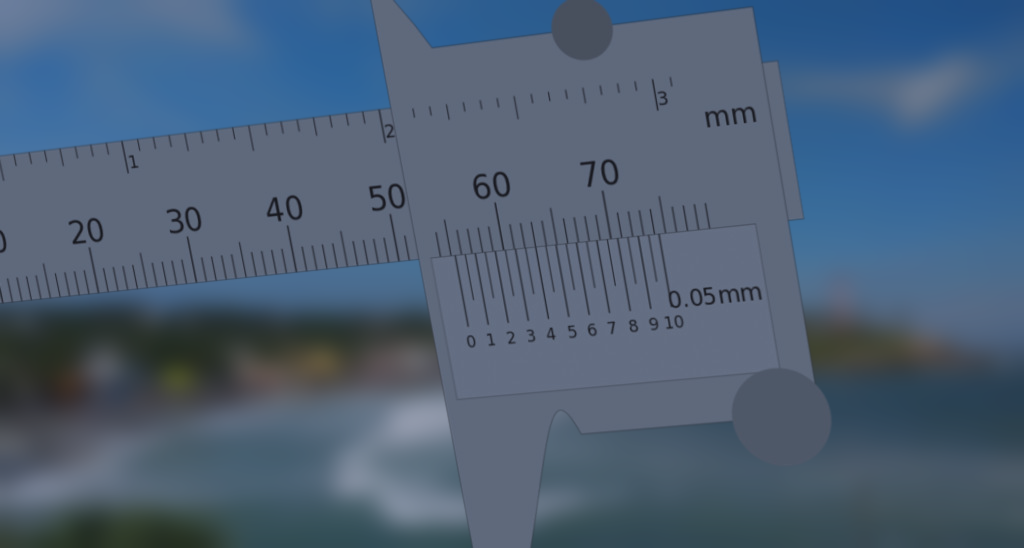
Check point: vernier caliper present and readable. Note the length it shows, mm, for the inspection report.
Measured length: 55.4 mm
